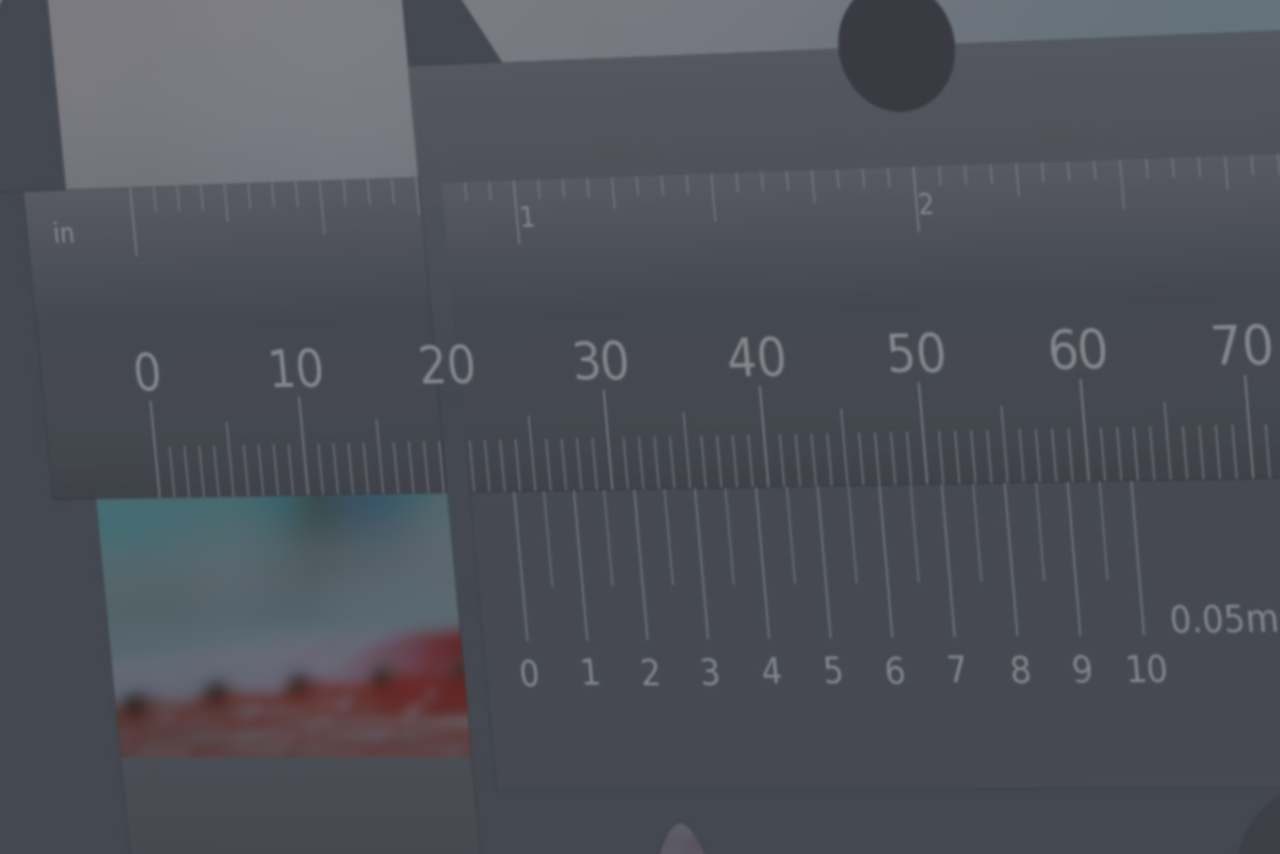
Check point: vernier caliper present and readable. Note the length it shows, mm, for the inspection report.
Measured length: 23.6 mm
